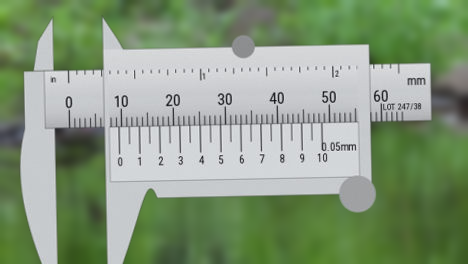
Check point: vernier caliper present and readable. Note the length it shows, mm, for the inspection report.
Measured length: 9.5 mm
